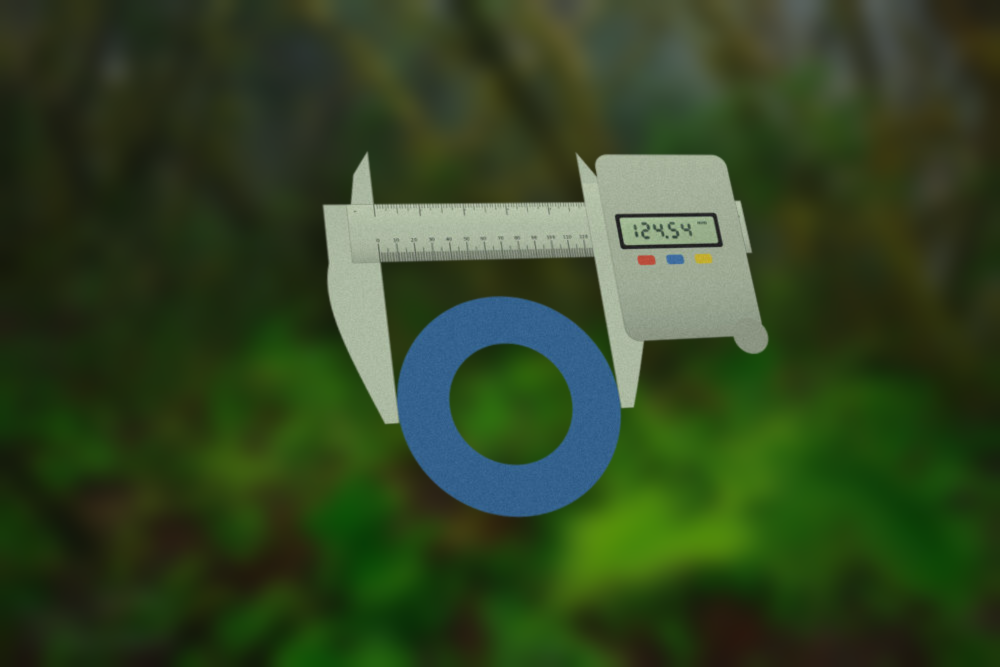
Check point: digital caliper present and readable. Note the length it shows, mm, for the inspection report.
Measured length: 124.54 mm
